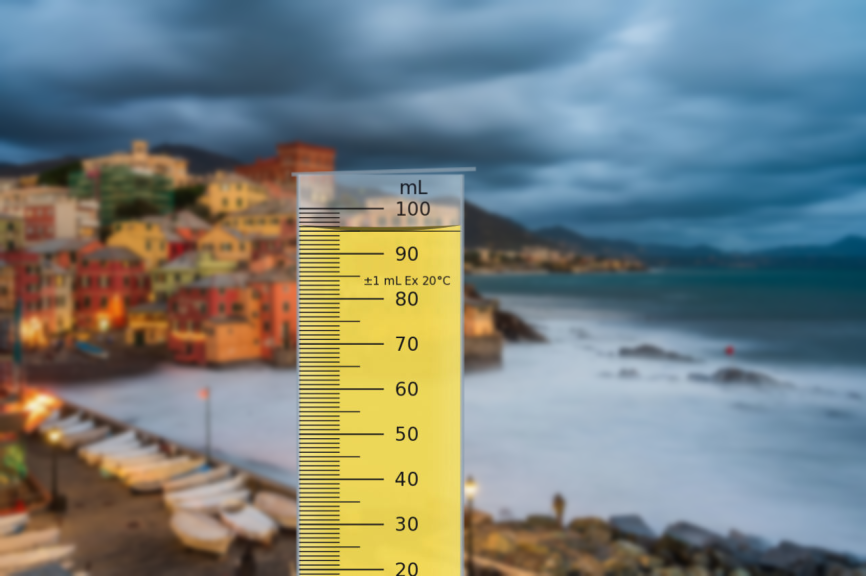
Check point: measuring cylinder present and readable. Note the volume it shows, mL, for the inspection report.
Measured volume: 95 mL
